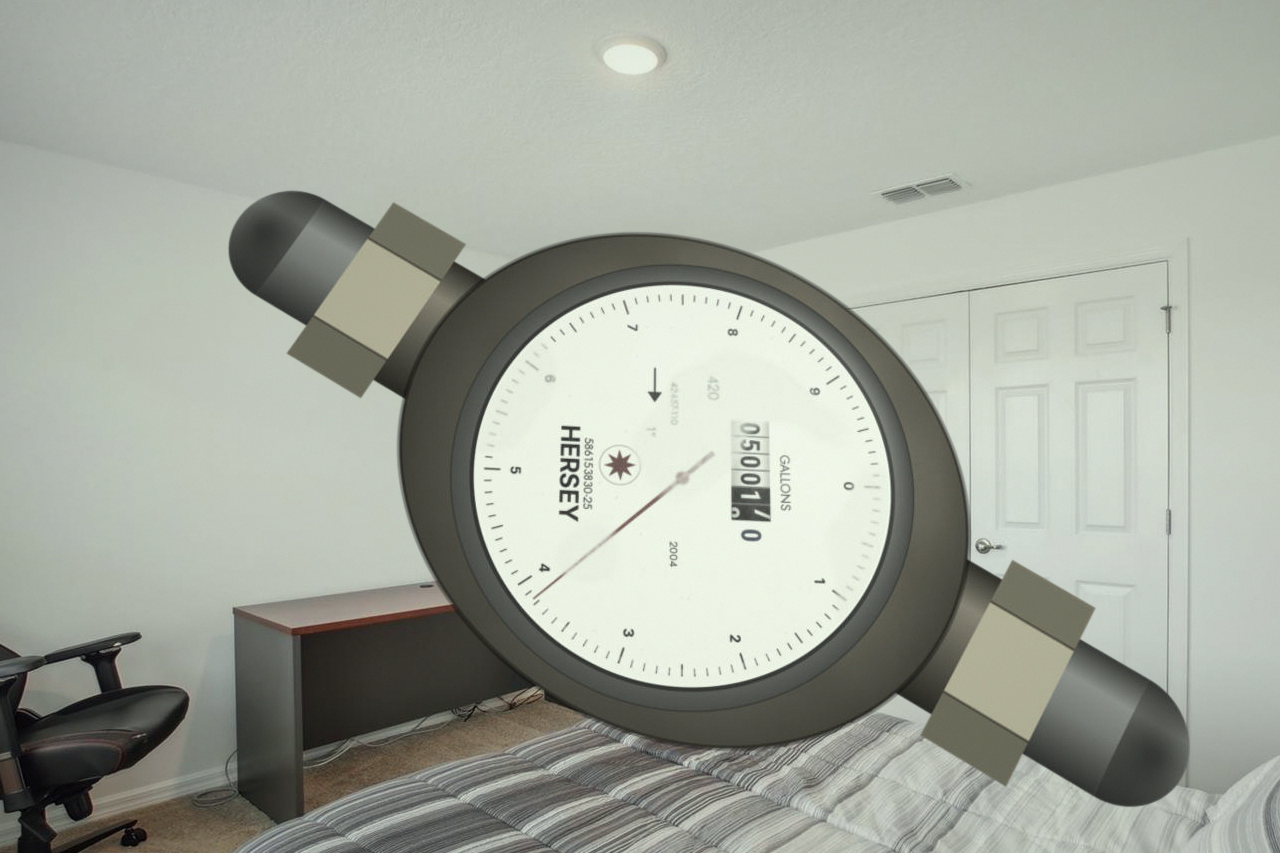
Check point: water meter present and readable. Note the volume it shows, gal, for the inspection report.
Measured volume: 500173.8 gal
